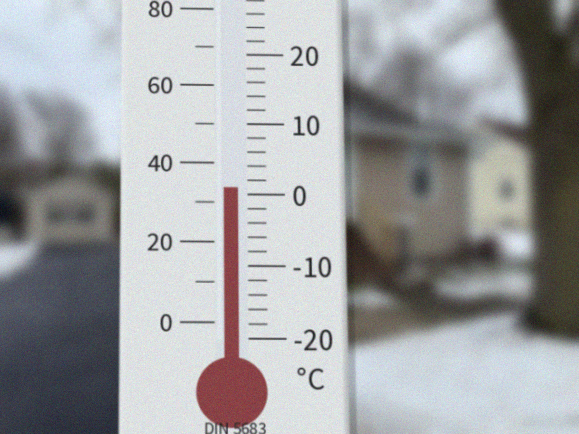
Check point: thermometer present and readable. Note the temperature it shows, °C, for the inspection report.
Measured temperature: 1 °C
